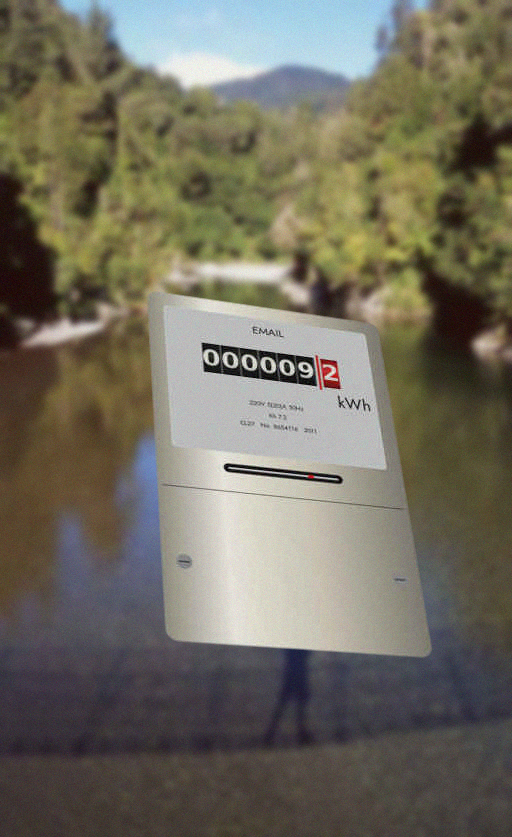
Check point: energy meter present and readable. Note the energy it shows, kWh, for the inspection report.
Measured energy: 9.2 kWh
